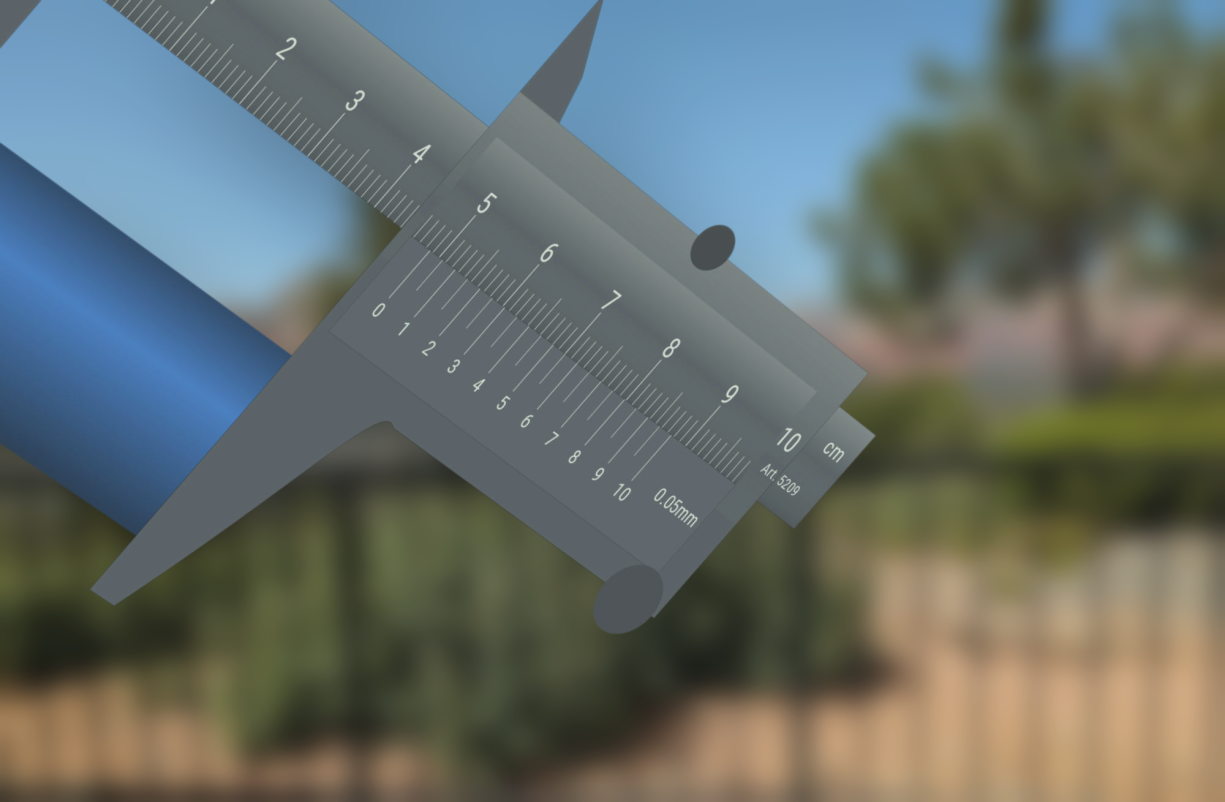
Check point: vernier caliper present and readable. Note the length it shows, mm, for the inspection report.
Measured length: 48.6 mm
